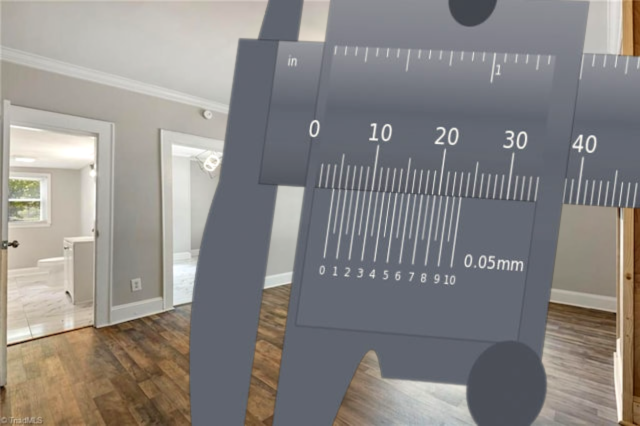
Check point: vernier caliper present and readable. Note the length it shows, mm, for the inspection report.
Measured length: 4.2 mm
